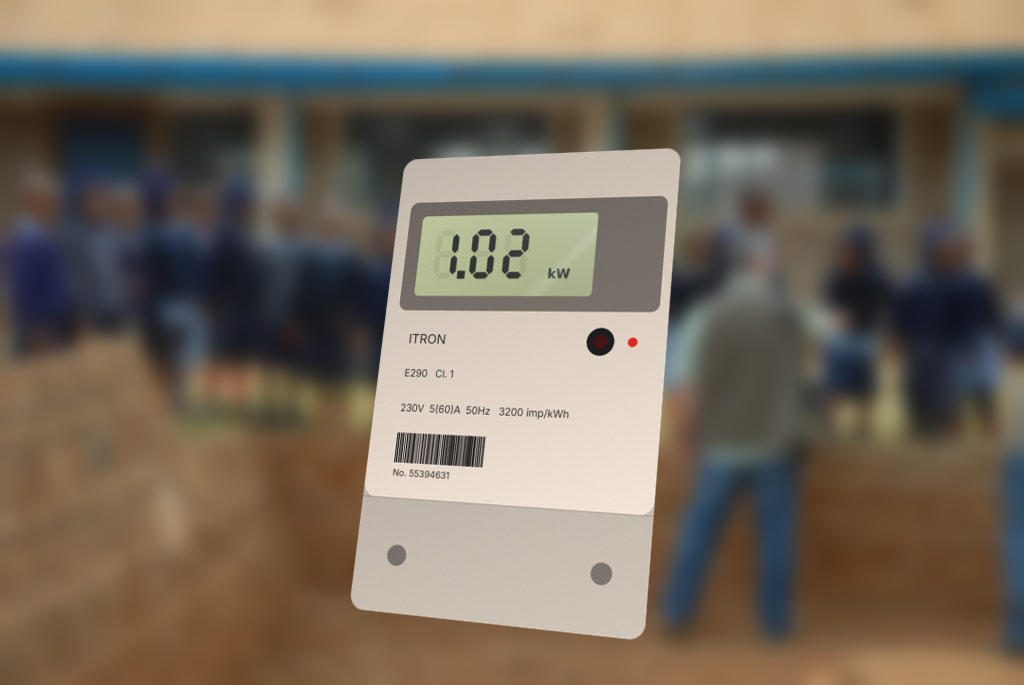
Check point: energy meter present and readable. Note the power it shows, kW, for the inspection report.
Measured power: 1.02 kW
